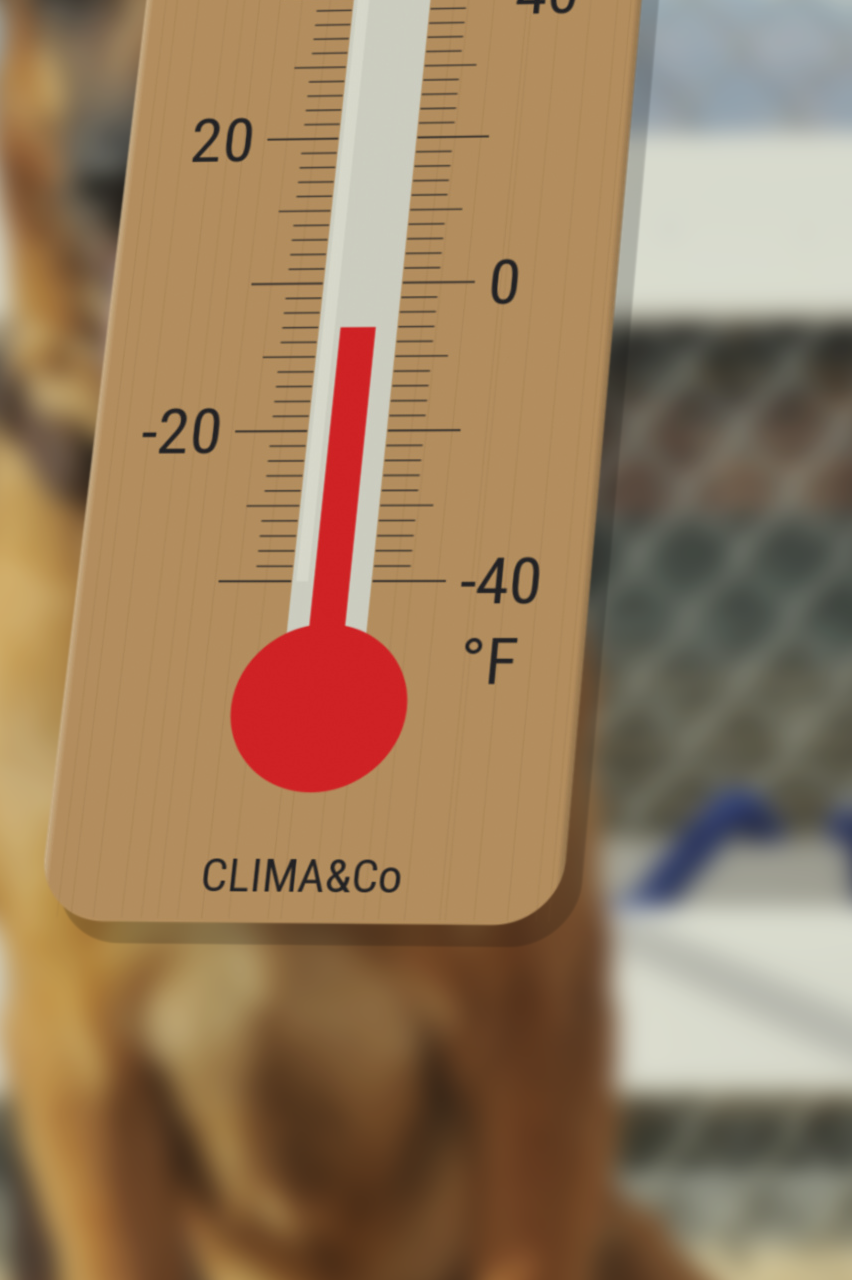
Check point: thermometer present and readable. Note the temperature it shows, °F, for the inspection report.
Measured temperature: -6 °F
